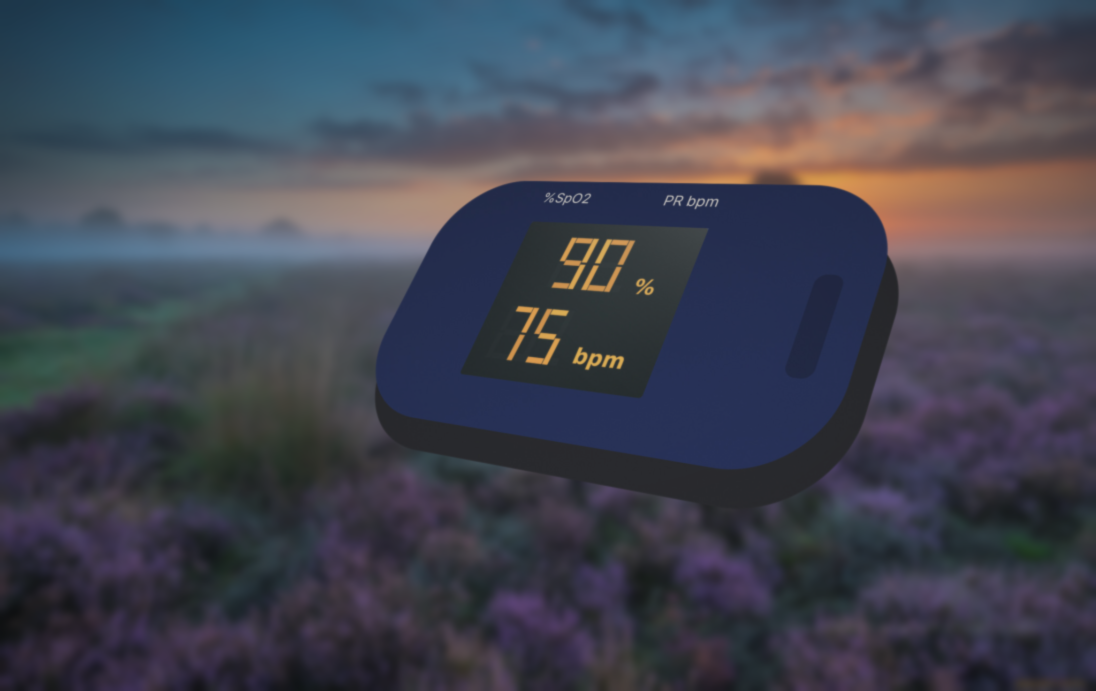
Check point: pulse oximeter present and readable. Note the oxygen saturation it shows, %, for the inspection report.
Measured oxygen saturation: 90 %
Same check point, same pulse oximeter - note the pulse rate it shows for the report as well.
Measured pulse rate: 75 bpm
